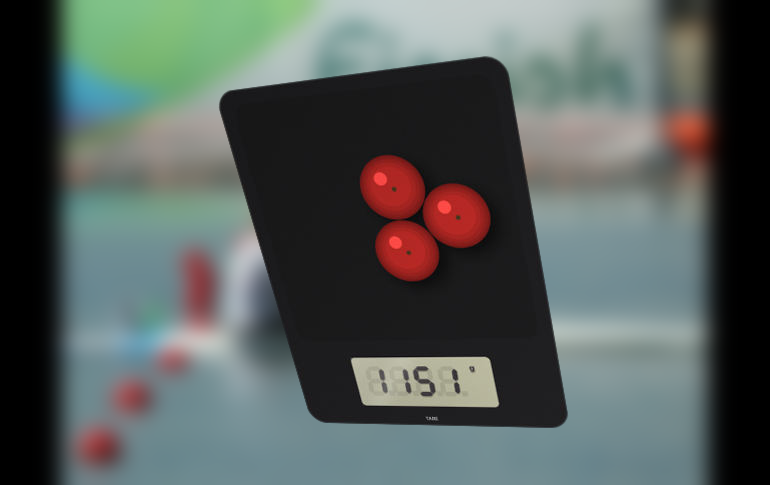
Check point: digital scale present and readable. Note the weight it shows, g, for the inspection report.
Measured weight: 1151 g
